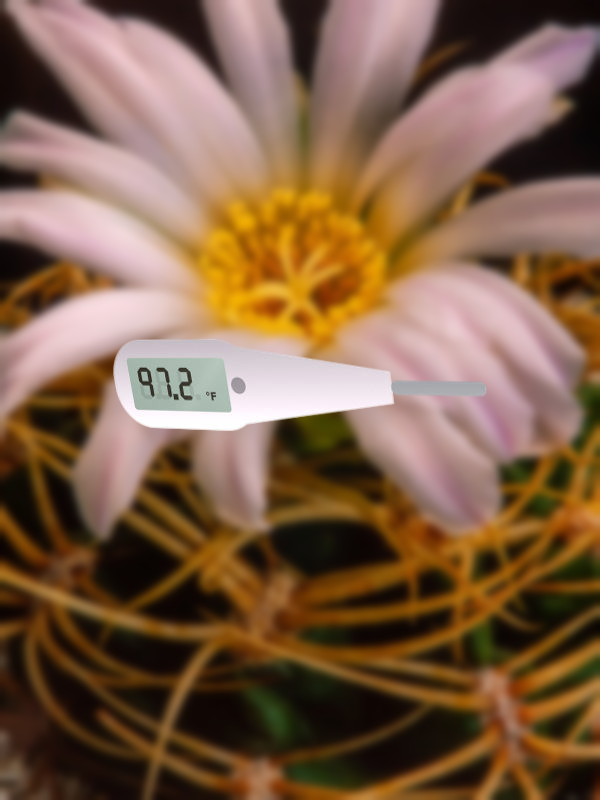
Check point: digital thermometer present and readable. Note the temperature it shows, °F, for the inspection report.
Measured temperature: 97.2 °F
